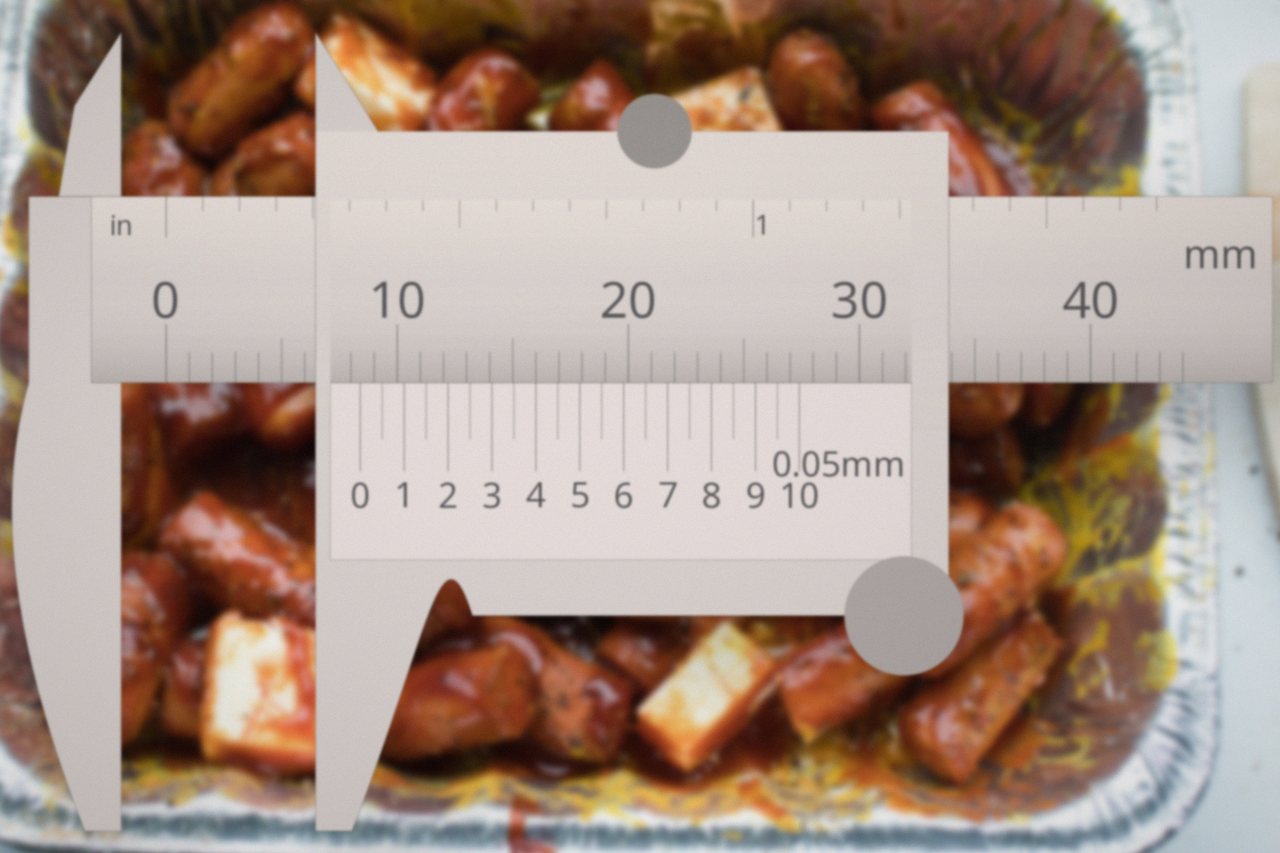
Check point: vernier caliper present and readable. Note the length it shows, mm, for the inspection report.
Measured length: 8.4 mm
